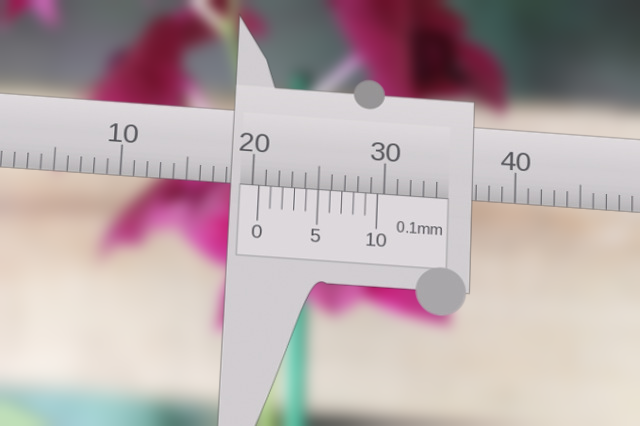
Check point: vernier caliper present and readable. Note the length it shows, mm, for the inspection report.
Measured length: 20.5 mm
